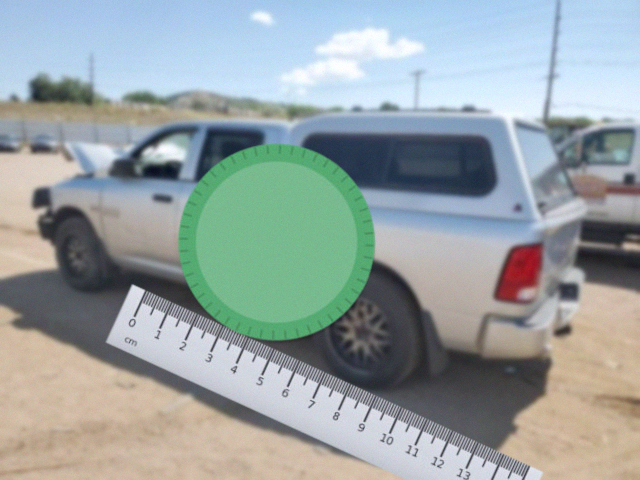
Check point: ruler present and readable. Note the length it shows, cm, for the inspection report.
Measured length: 7 cm
